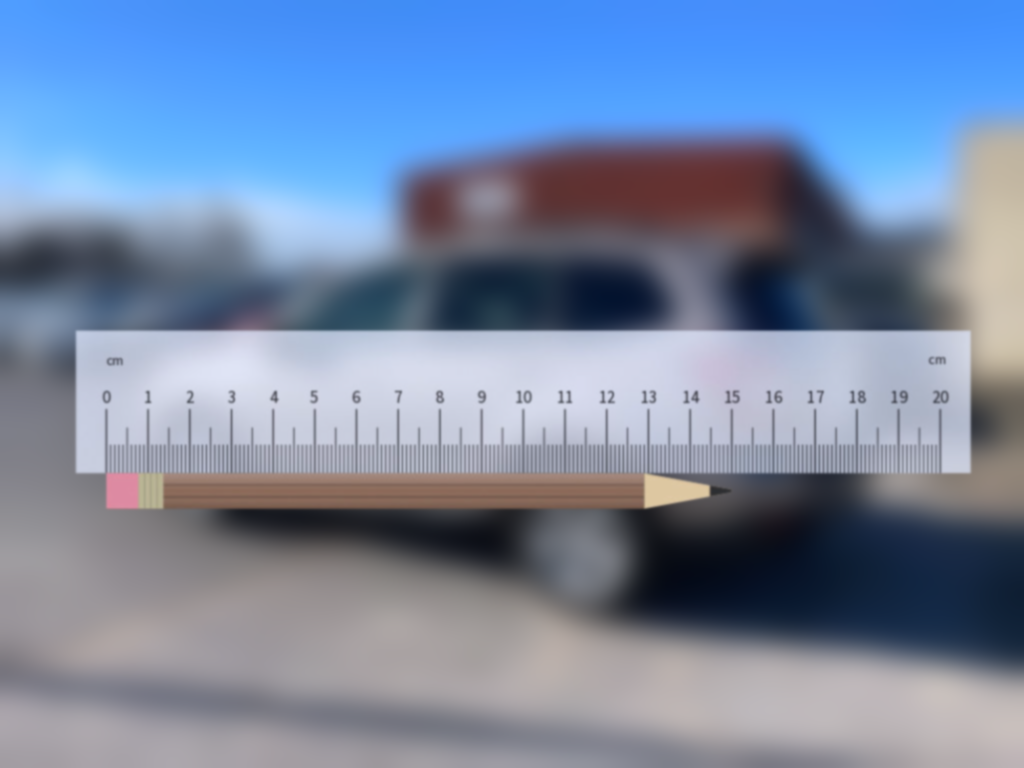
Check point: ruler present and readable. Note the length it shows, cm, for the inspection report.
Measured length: 15 cm
